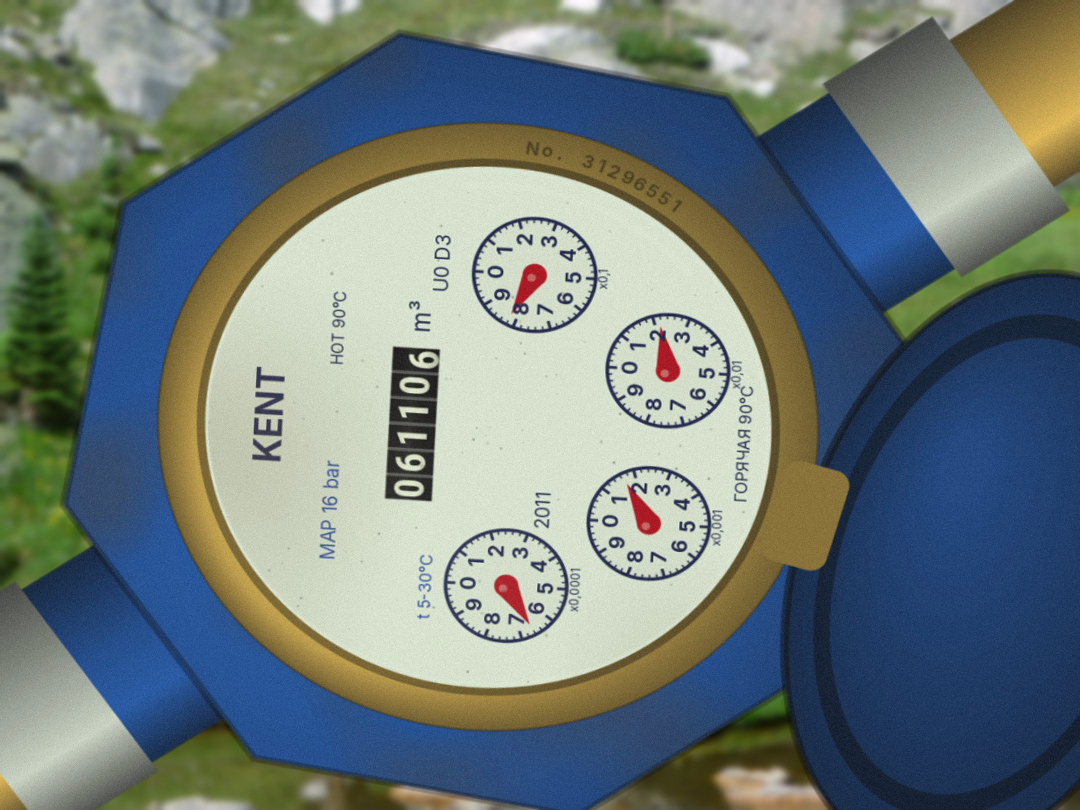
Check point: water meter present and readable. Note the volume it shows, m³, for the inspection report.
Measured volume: 61105.8216 m³
